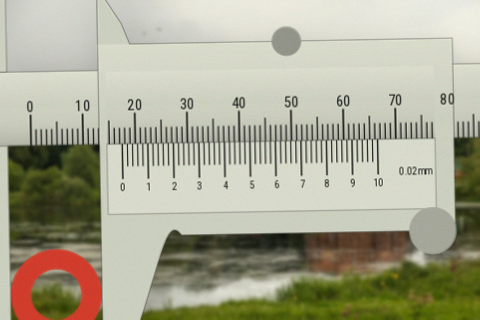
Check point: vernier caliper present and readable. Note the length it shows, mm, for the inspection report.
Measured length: 17.5 mm
